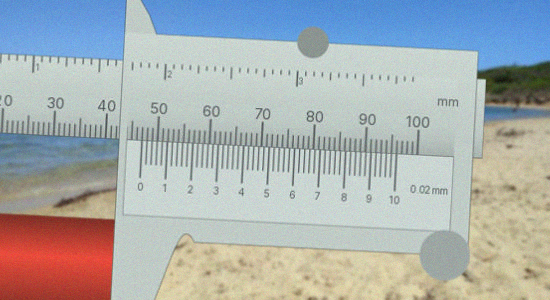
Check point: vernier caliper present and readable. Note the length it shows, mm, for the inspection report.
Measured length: 47.0 mm
